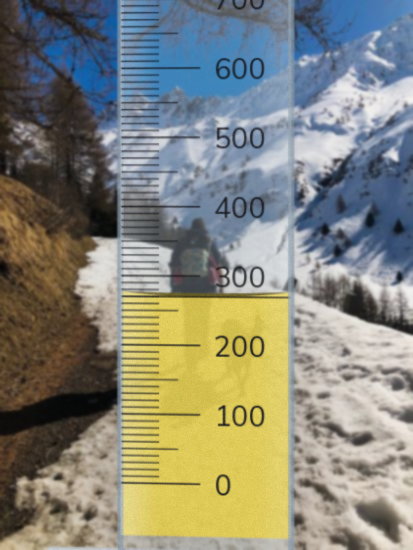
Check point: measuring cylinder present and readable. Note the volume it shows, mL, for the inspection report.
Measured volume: 270 mL
